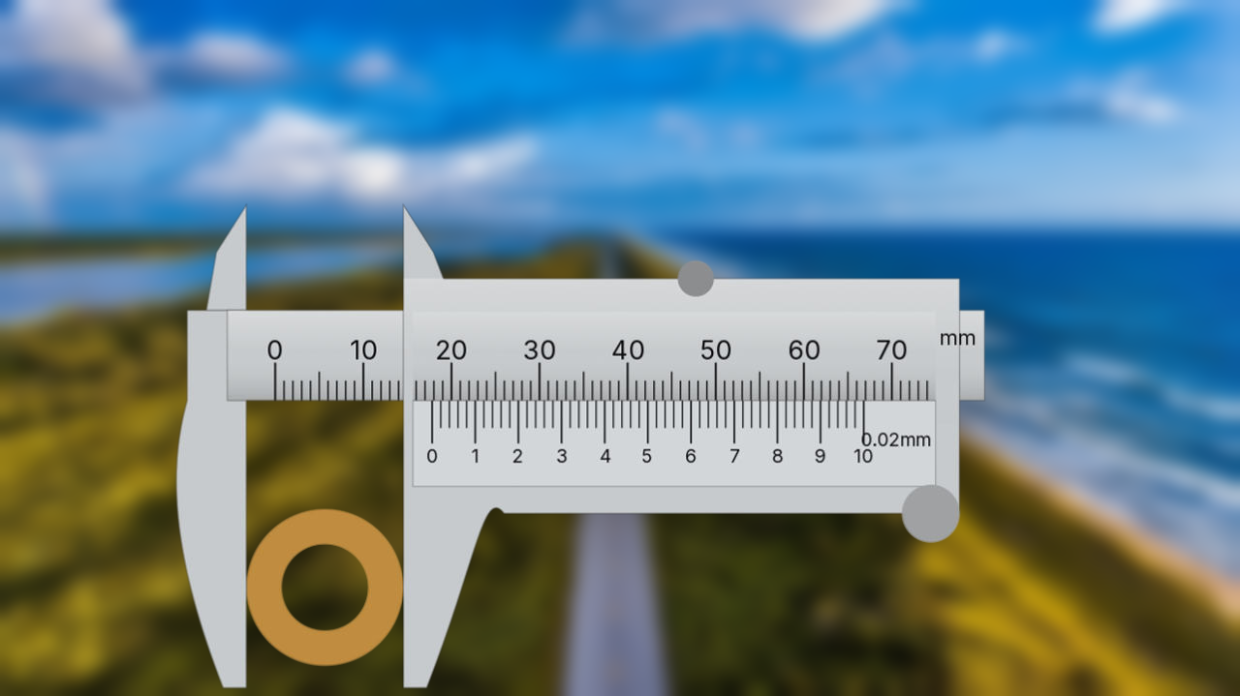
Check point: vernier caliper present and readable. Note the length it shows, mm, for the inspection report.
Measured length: 17.8 mm
